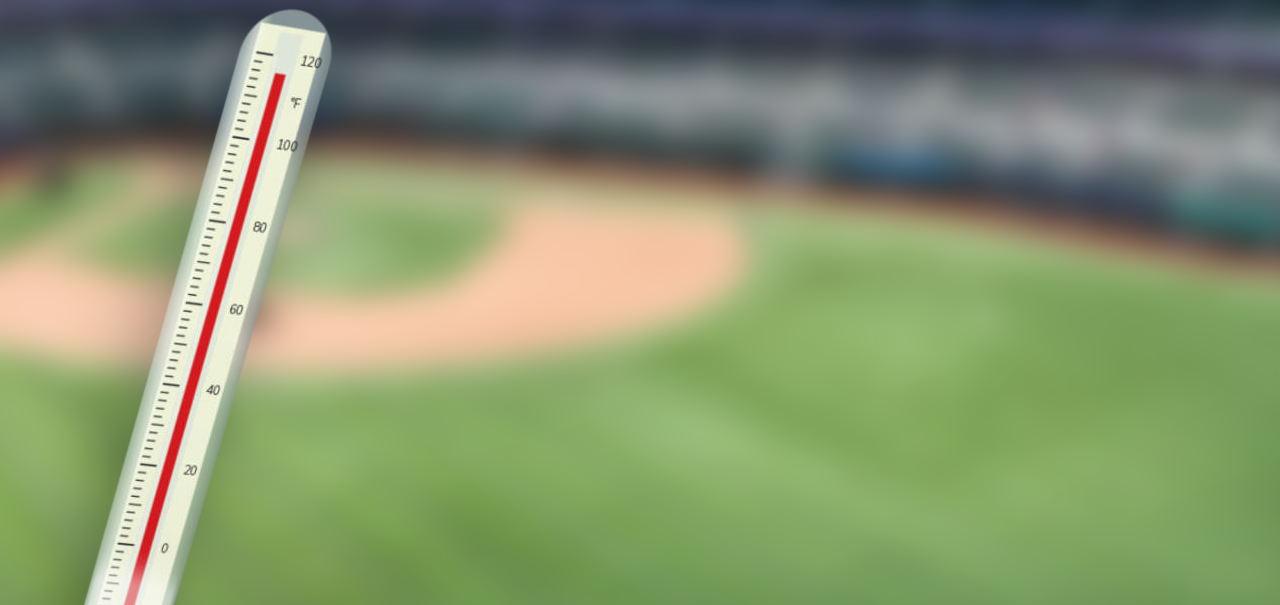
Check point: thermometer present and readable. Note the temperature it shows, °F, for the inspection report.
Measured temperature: 116 °F
